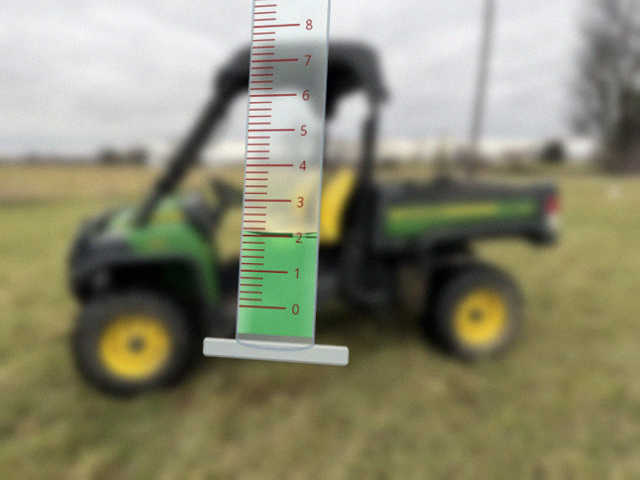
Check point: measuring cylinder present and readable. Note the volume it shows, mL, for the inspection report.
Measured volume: 2 mL
